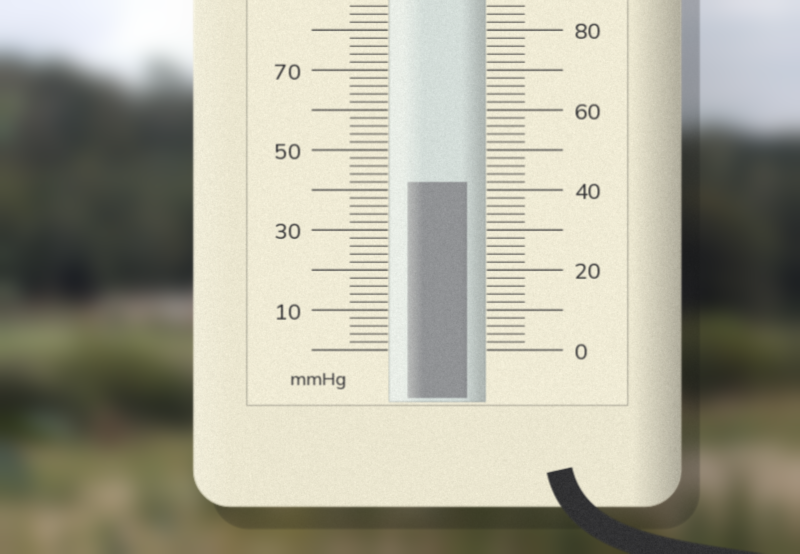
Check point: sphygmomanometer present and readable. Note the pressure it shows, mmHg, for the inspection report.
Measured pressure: 42 mmHg
